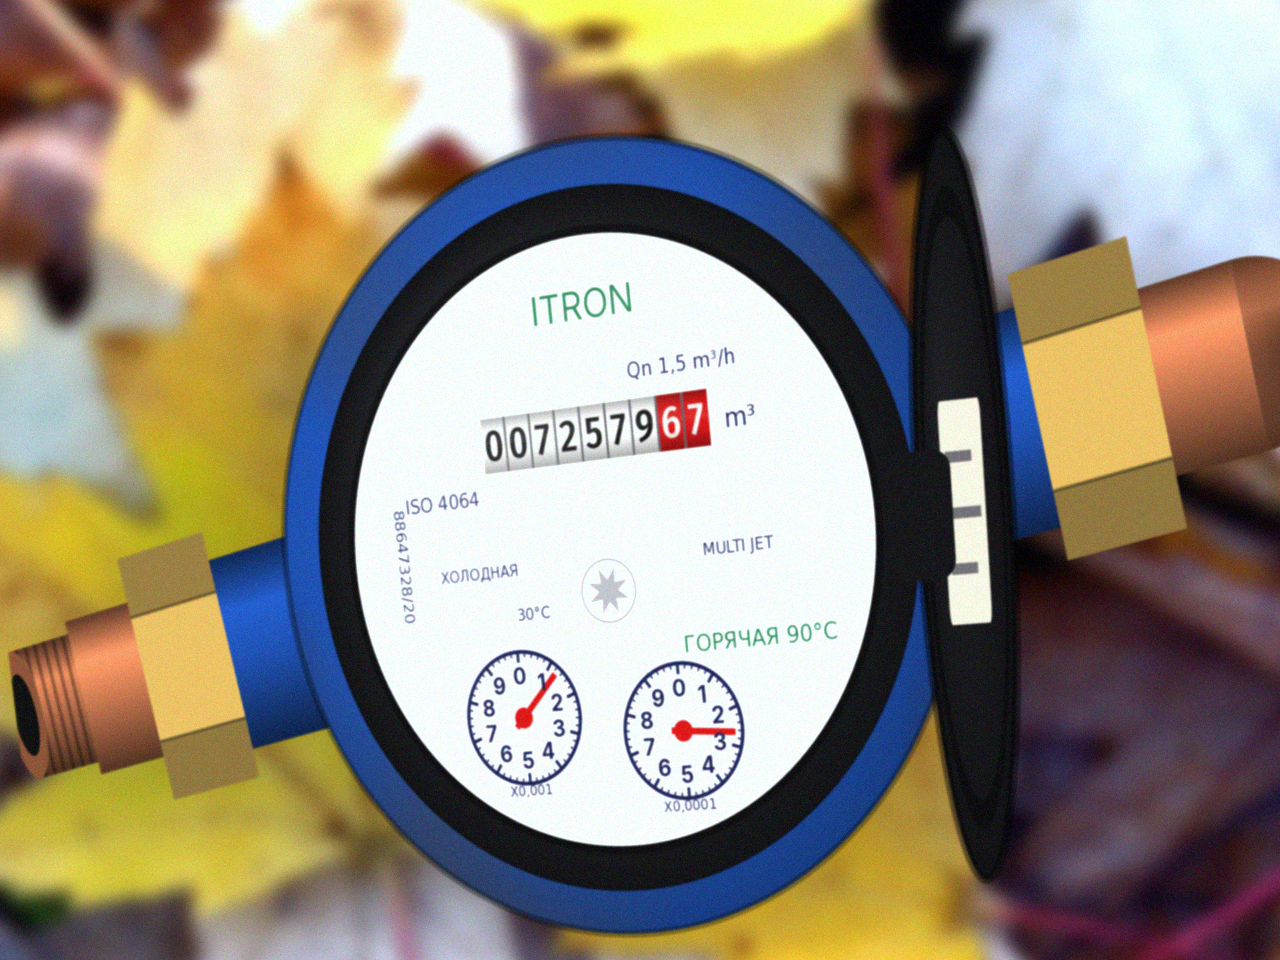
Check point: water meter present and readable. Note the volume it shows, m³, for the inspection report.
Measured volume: 72579.6712 m³
